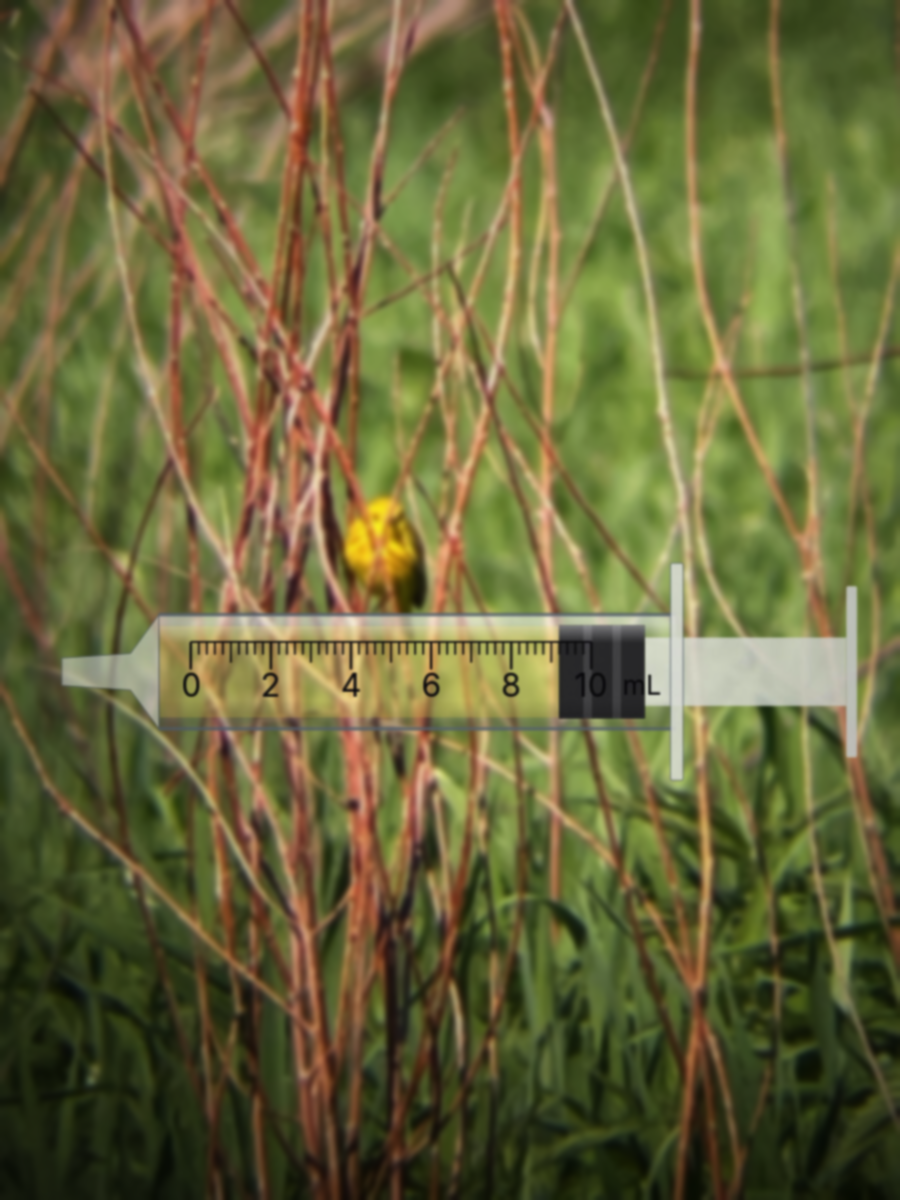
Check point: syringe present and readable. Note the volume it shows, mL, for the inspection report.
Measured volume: 9.2 mL
